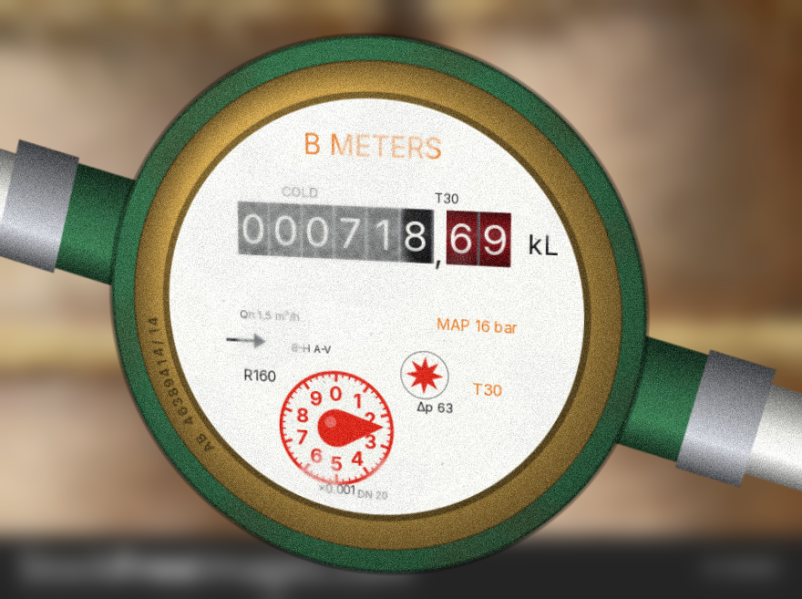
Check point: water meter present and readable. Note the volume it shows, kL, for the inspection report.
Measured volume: 718.692 kL
